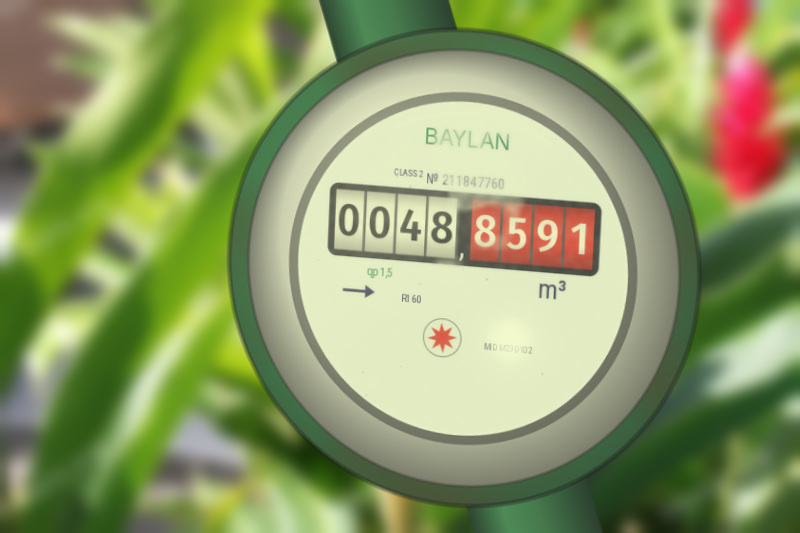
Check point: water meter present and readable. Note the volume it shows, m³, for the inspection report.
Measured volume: 48.8591 m³
